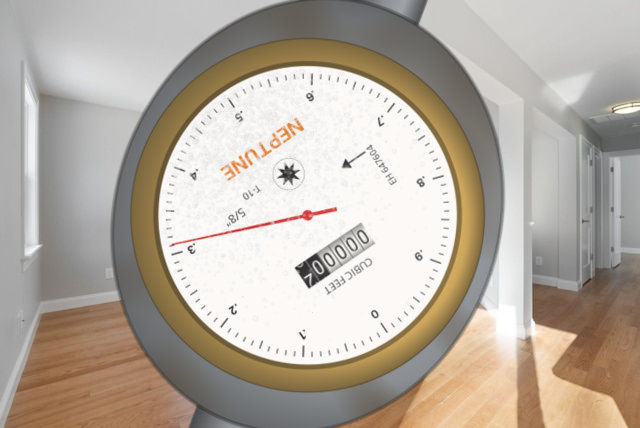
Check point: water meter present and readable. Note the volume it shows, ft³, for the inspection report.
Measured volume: 2.31 ft³
